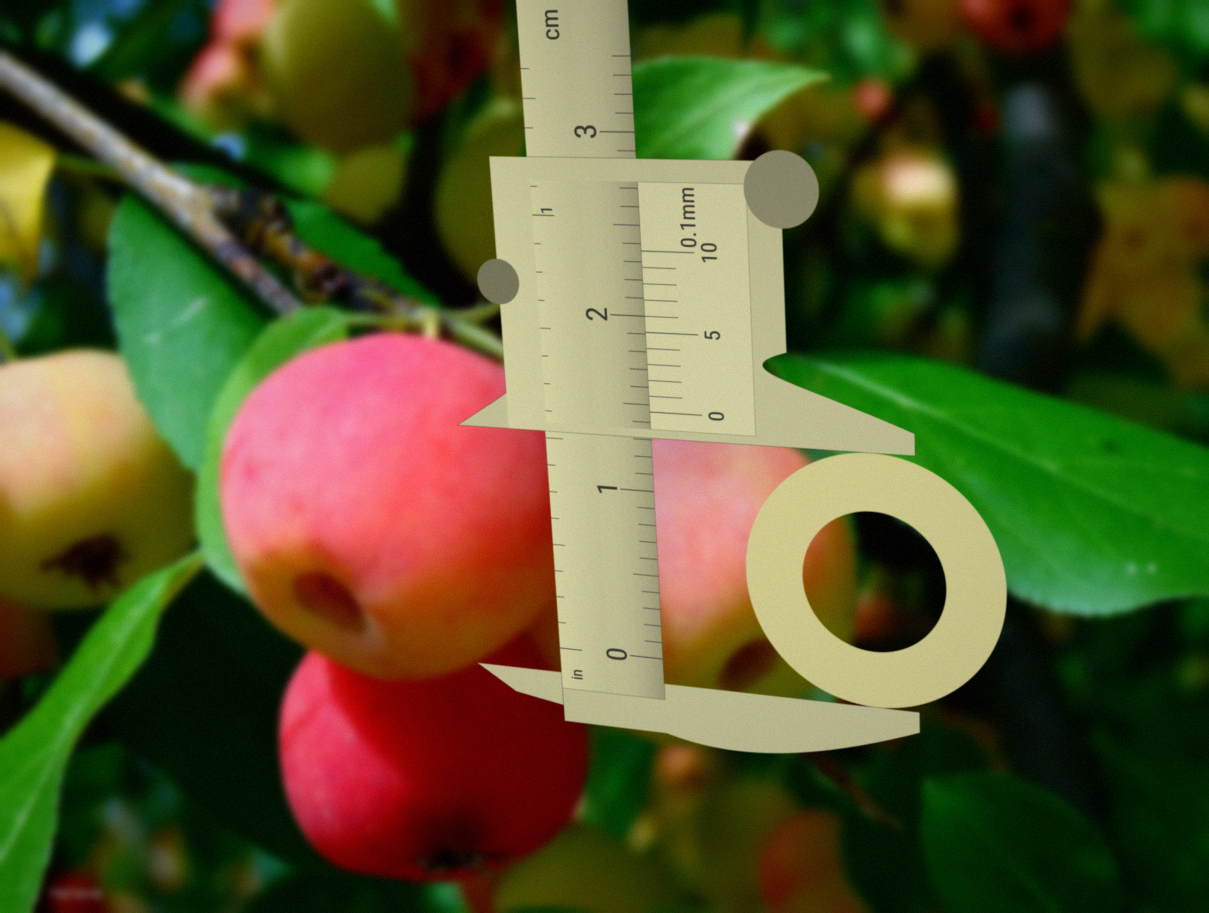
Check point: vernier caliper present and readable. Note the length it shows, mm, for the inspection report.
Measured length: 14.6 mm
